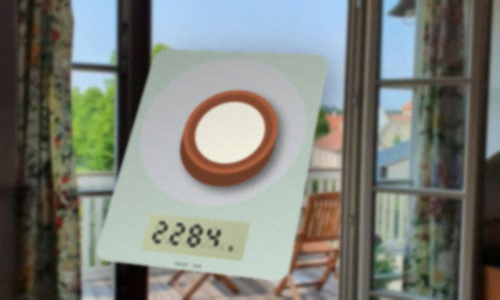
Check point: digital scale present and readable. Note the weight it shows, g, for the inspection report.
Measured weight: 2284 g
